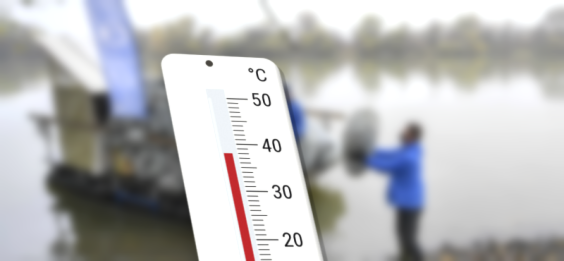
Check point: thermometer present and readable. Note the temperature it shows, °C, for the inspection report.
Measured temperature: 38 °C
